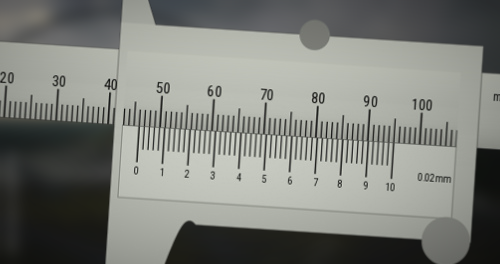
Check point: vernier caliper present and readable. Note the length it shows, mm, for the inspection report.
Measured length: 46.0 mm
